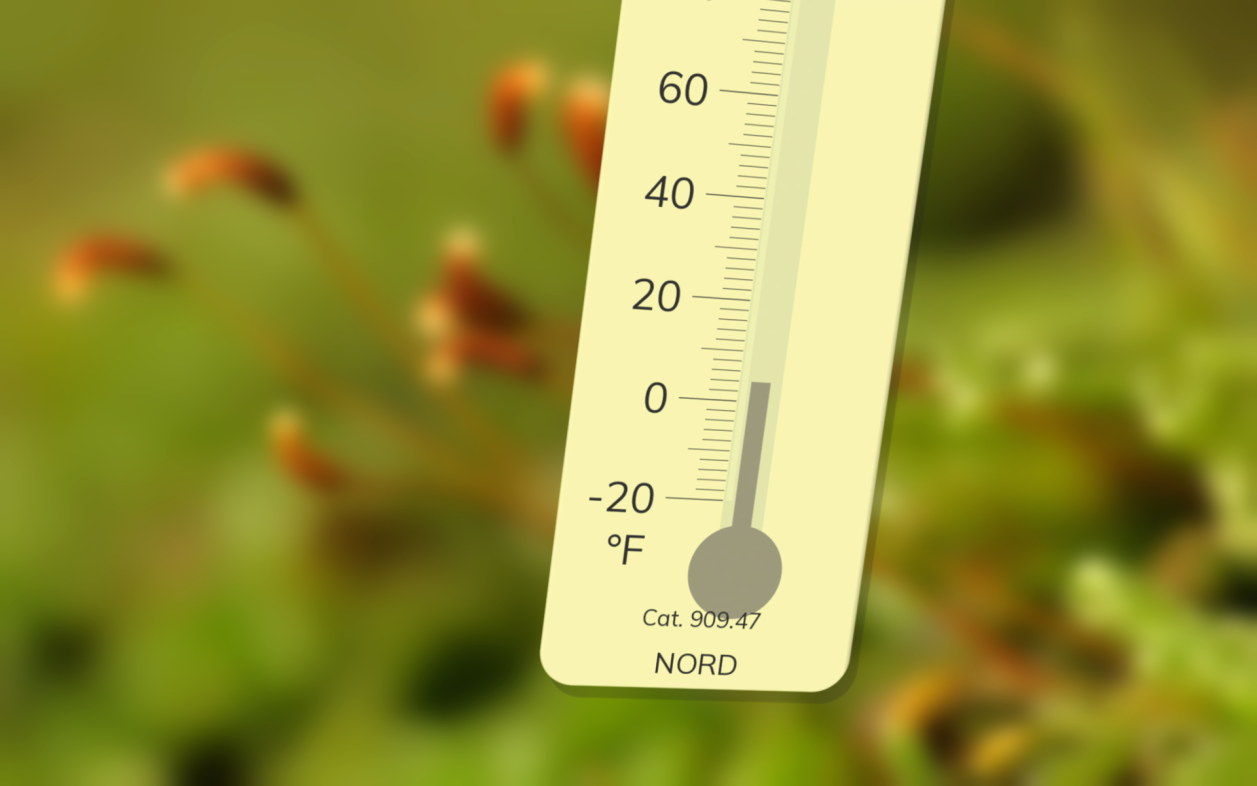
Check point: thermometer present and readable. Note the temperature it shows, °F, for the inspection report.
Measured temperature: 4 °F
